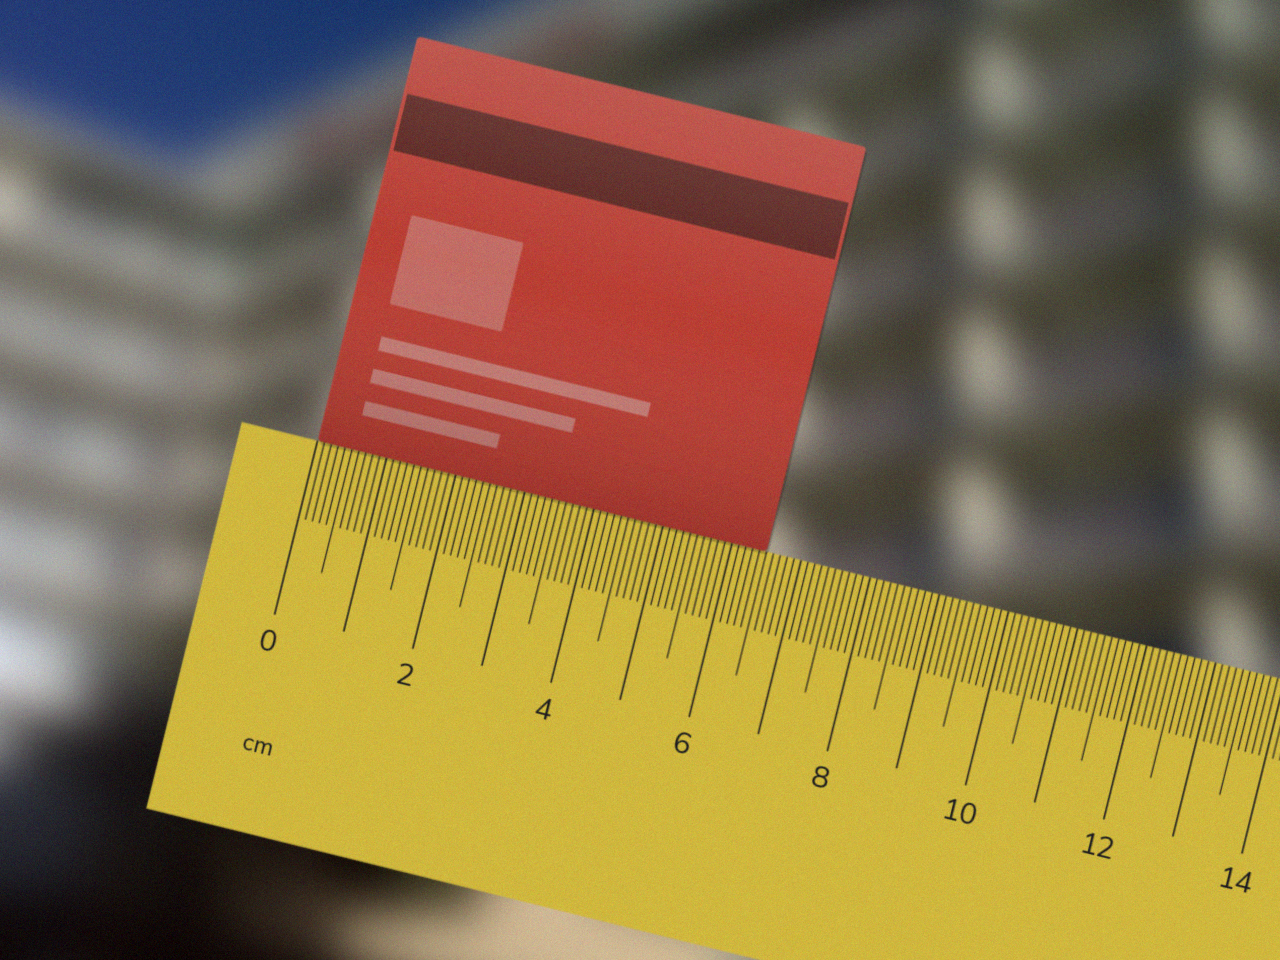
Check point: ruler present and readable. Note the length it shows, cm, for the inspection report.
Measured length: 6.5 cm
